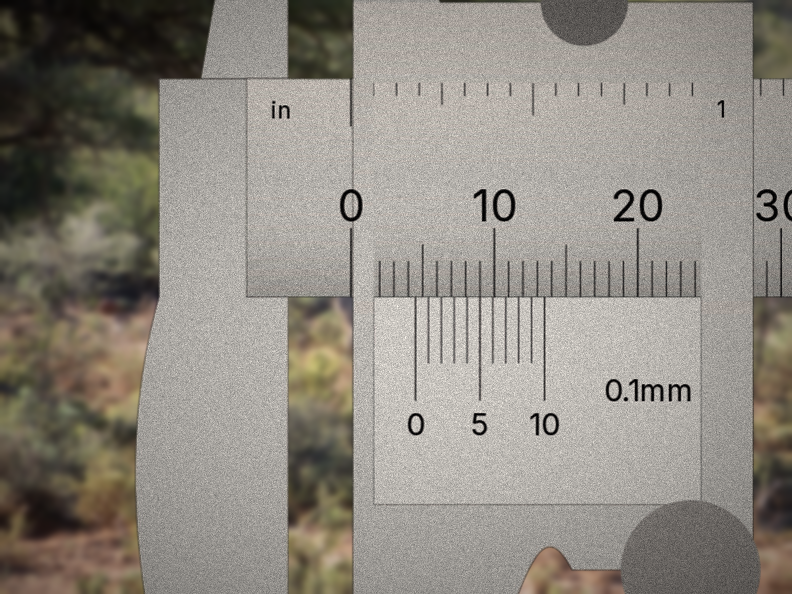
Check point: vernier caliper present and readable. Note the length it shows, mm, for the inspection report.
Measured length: 4.5 mm
